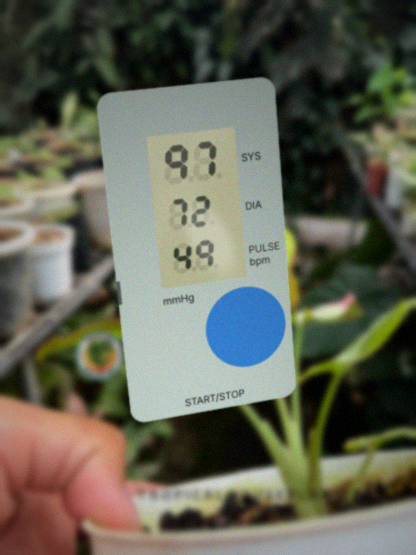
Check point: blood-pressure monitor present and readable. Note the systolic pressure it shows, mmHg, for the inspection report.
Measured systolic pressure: 97 mmHg
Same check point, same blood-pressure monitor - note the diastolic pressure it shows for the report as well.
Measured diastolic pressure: 72 mmHg
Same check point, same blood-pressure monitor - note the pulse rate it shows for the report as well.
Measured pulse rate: 49 bpm
